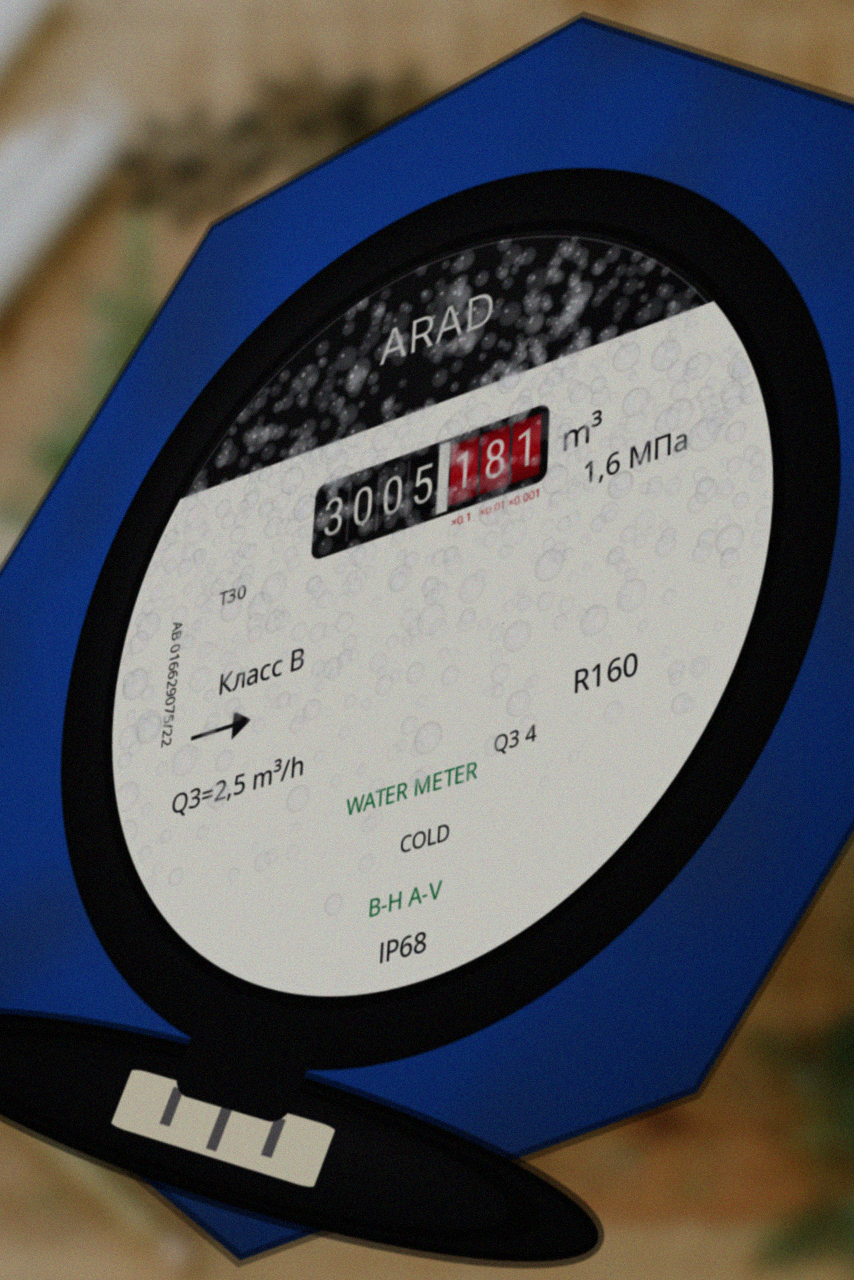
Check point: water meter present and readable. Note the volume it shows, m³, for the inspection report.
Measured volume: 3005.181 m³
